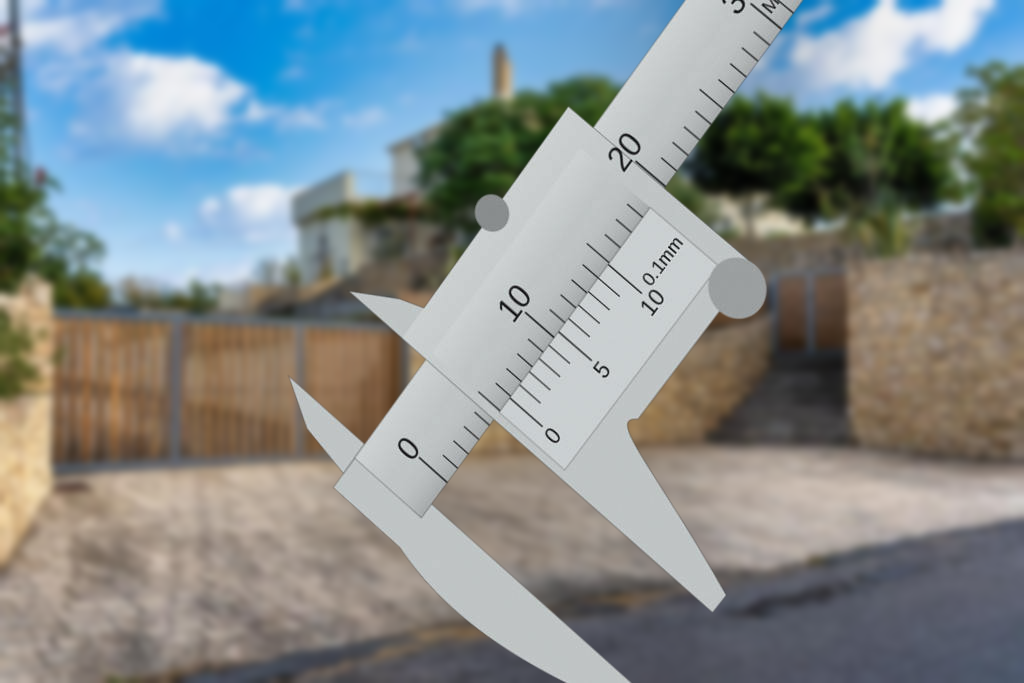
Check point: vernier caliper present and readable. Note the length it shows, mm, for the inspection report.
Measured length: 5.9 mm
